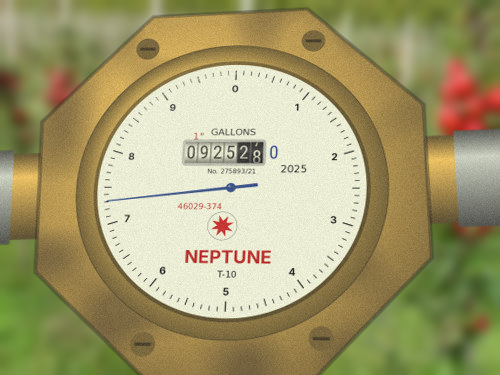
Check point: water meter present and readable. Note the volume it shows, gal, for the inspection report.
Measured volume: 925277.3 gal
